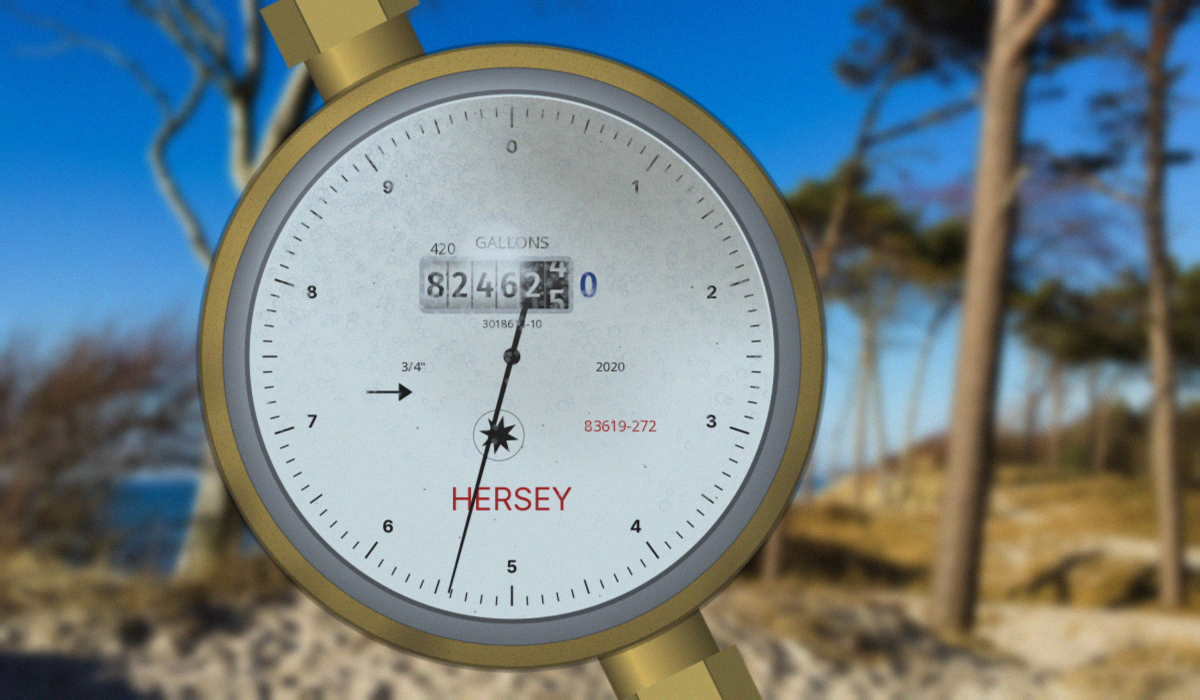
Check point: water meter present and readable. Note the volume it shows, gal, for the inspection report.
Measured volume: 8246245.4 gal
